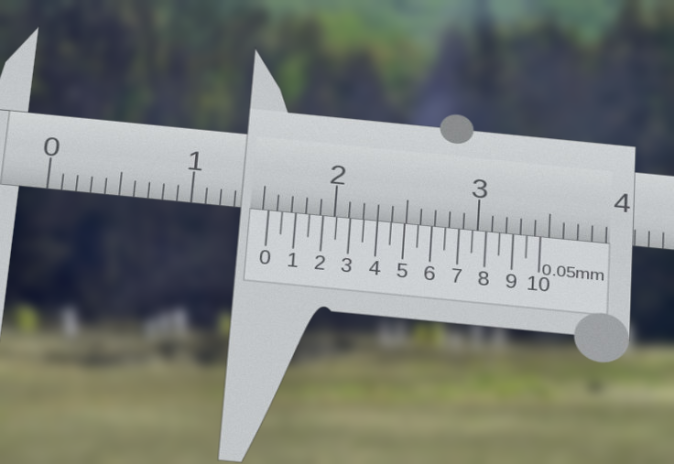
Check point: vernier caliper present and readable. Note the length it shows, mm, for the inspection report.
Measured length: 15.4 mm
